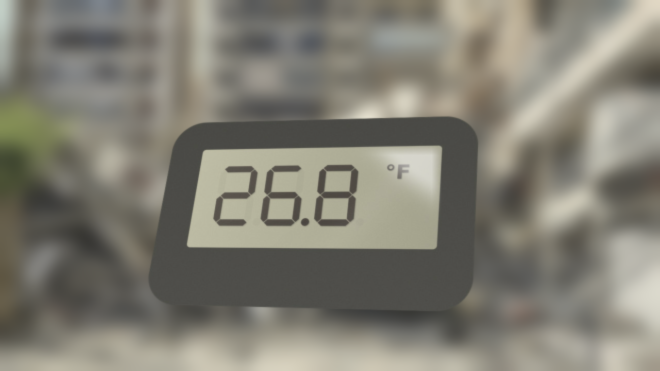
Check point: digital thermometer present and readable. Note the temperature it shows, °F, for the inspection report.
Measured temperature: 26.8 °F
